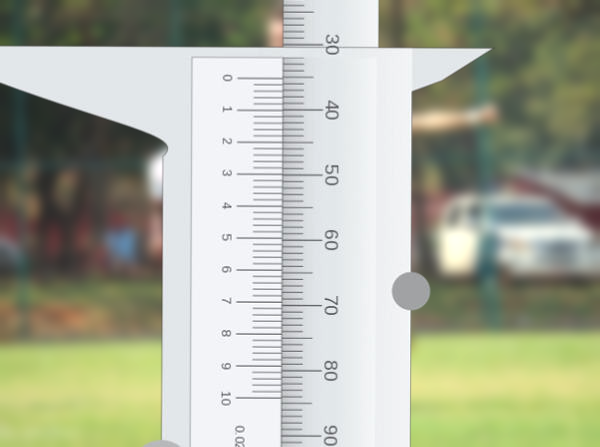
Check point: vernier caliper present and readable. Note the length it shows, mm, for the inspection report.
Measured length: 35.2 mm
